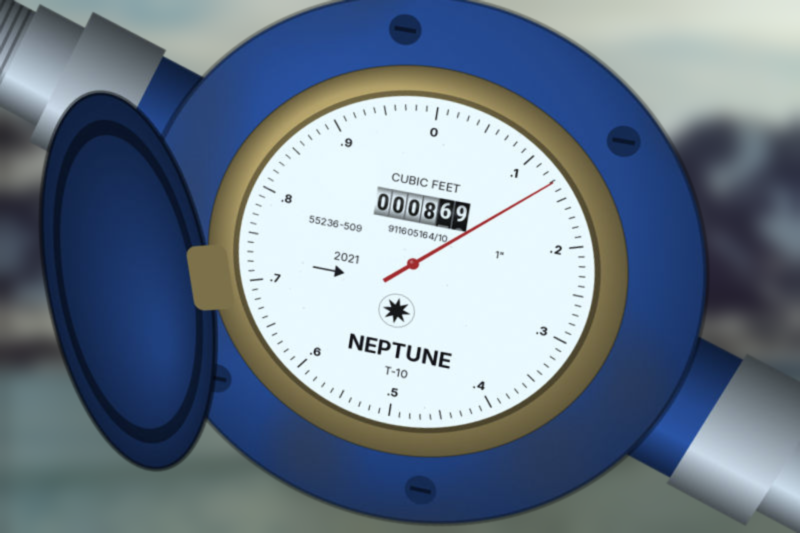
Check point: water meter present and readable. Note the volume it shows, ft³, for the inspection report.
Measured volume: 869.13 ft³
